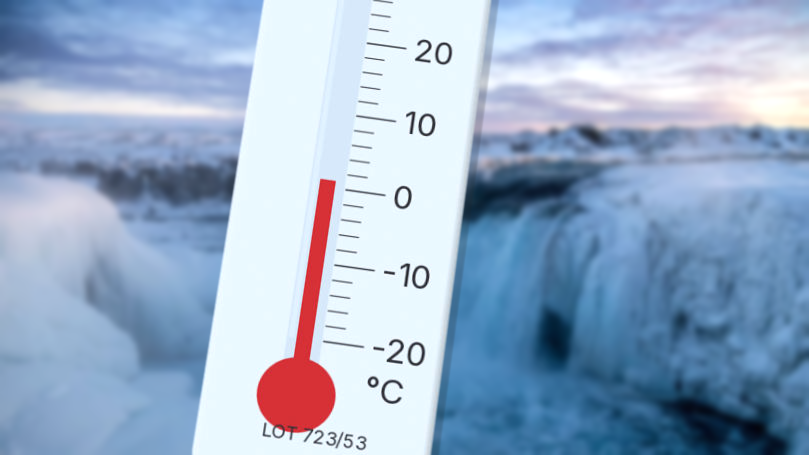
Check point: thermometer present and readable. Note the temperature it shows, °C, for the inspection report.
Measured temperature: 1 °C
